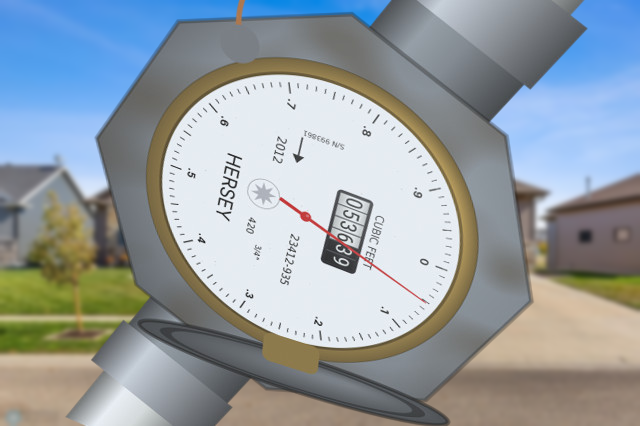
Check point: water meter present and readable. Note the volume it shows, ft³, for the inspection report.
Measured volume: 53639.05 ft³
